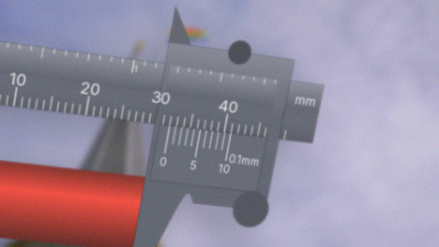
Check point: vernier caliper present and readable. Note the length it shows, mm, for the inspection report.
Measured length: 32.0 mm
